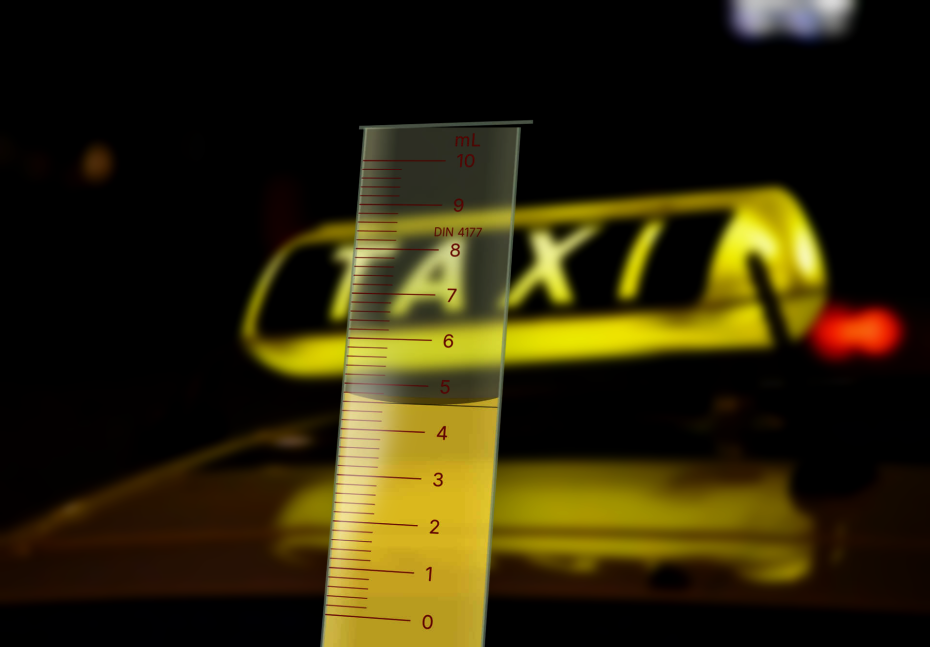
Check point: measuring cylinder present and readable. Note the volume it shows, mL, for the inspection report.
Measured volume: 4.6 mL
